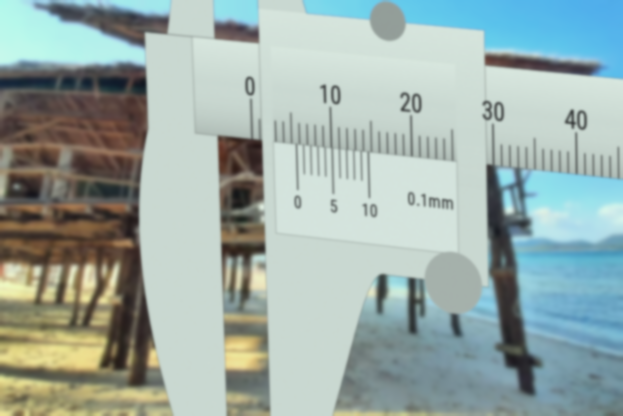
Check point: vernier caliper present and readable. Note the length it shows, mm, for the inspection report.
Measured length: 5.6 mm
